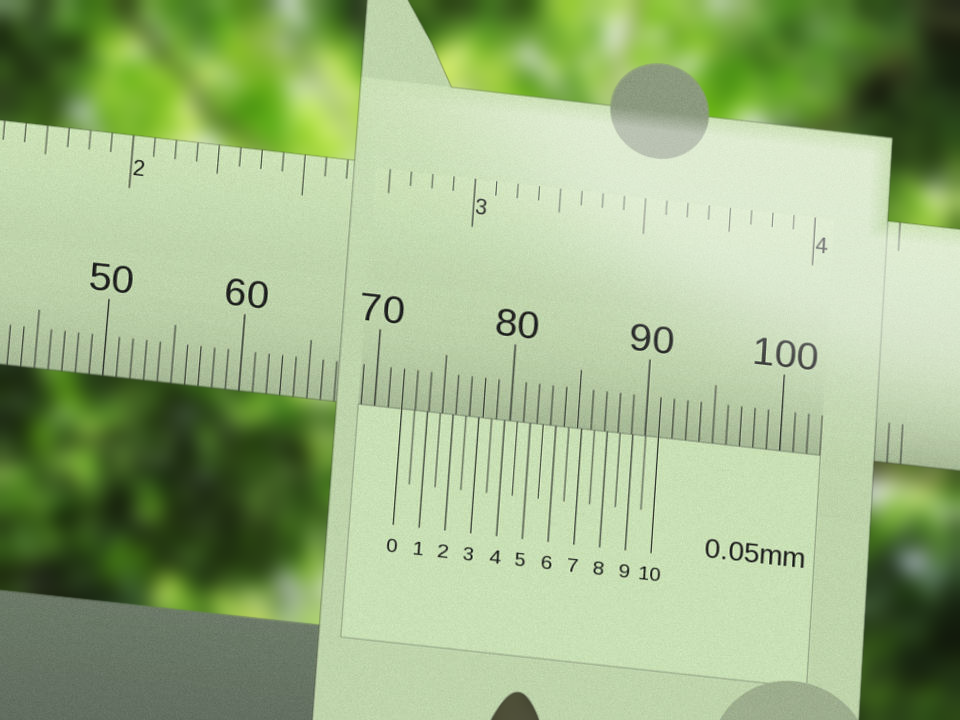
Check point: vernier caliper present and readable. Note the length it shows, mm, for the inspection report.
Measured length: 72.0 mm
